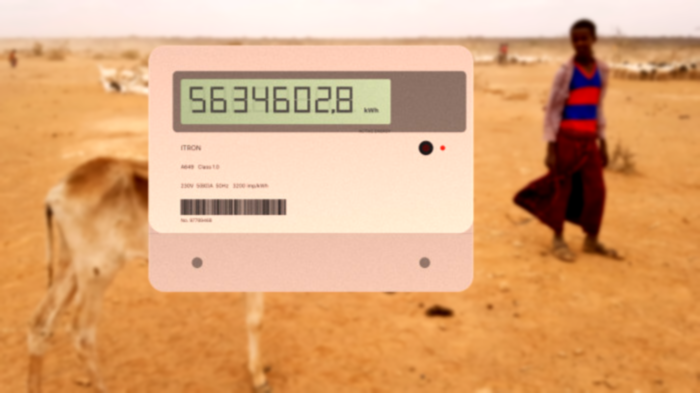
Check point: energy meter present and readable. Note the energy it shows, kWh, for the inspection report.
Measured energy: 5634602.8 kWh
